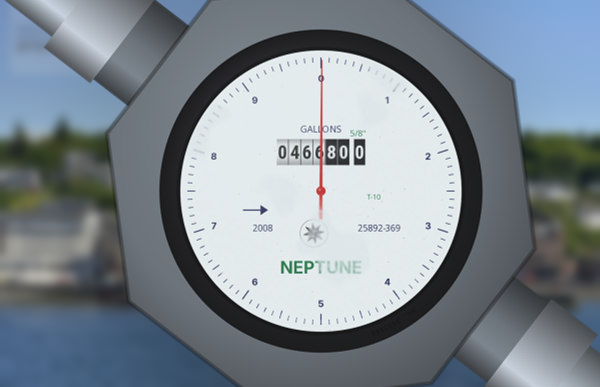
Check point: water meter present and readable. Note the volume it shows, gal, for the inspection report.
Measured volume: 466800.0 gal
